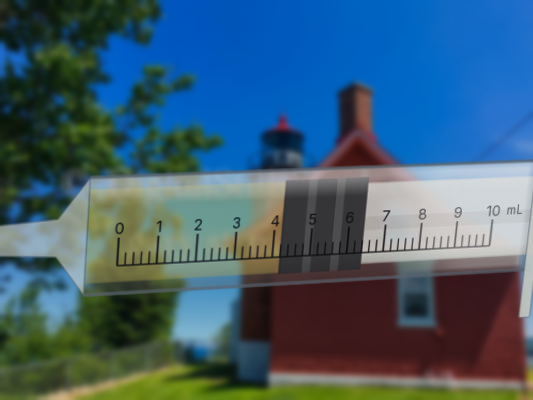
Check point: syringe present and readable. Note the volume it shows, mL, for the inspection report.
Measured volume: 4.2 mL
